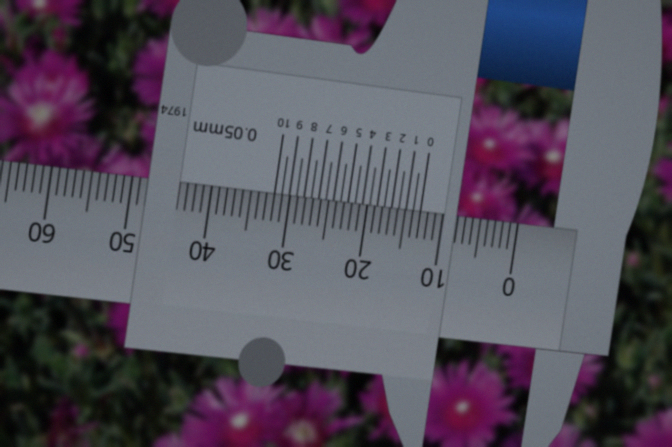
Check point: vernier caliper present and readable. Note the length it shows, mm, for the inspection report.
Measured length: 13.0 mm
